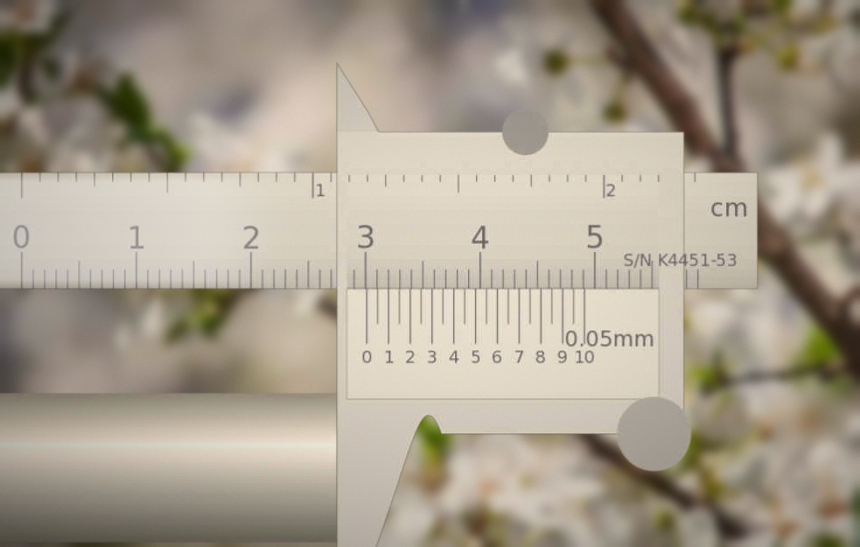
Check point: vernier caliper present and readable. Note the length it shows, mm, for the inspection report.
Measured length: 30.1 mm
